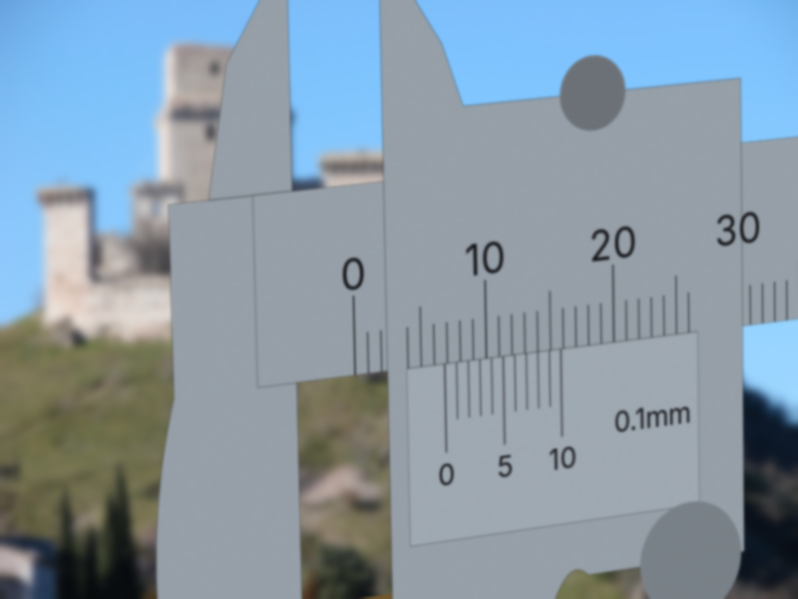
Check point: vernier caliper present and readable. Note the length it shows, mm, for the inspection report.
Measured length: 6.8 mm
